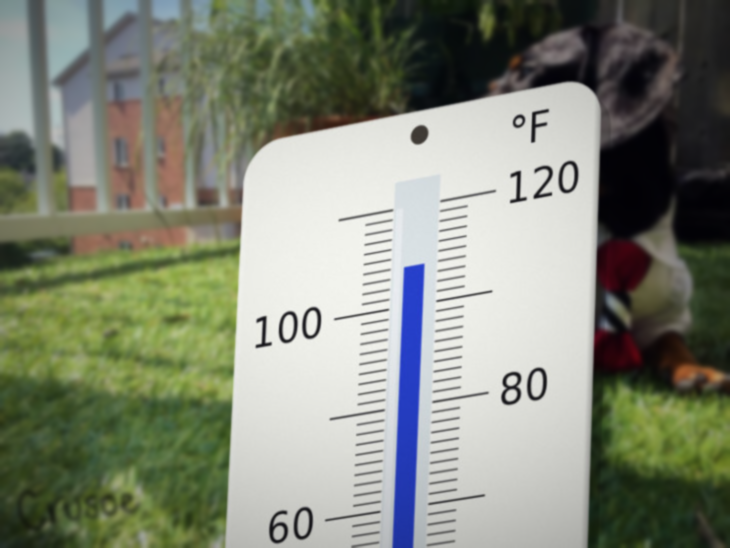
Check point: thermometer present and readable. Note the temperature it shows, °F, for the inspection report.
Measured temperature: 108 °F
